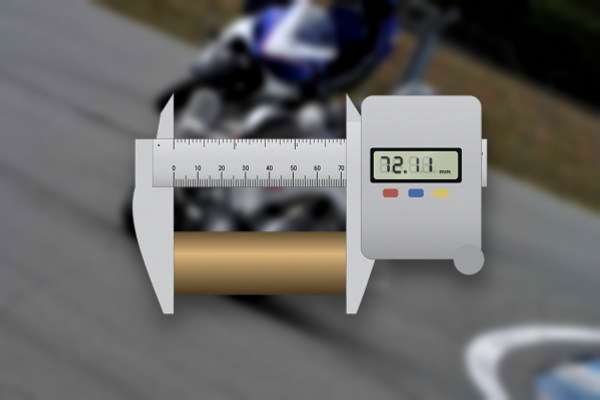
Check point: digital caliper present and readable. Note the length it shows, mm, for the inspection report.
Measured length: 72.11 mm
